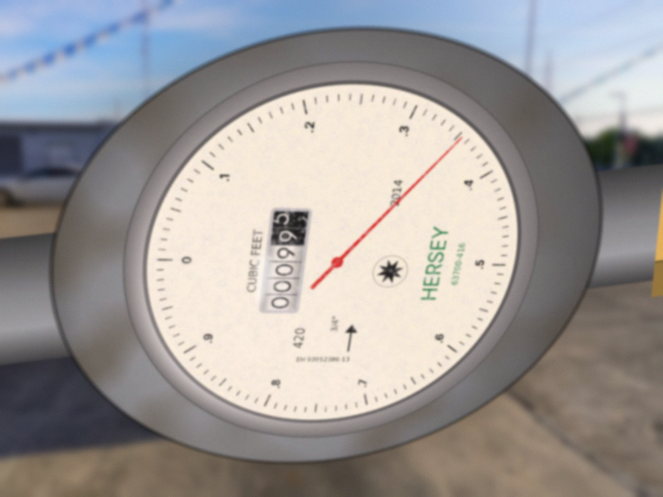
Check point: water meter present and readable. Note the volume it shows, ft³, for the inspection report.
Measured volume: 995.35 ft³
